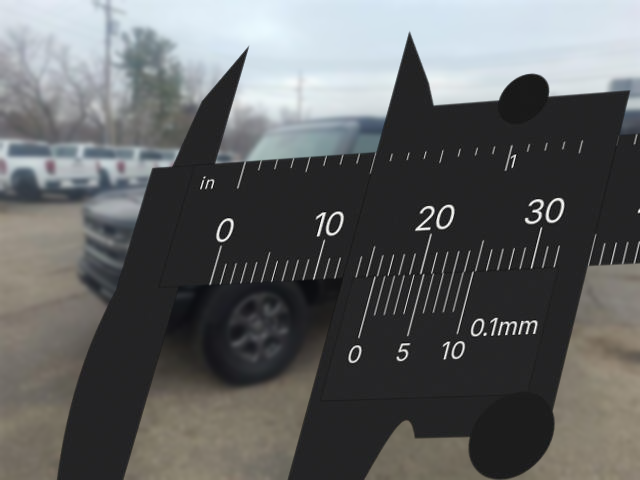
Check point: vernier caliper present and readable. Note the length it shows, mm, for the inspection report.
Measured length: 15.8 mm
